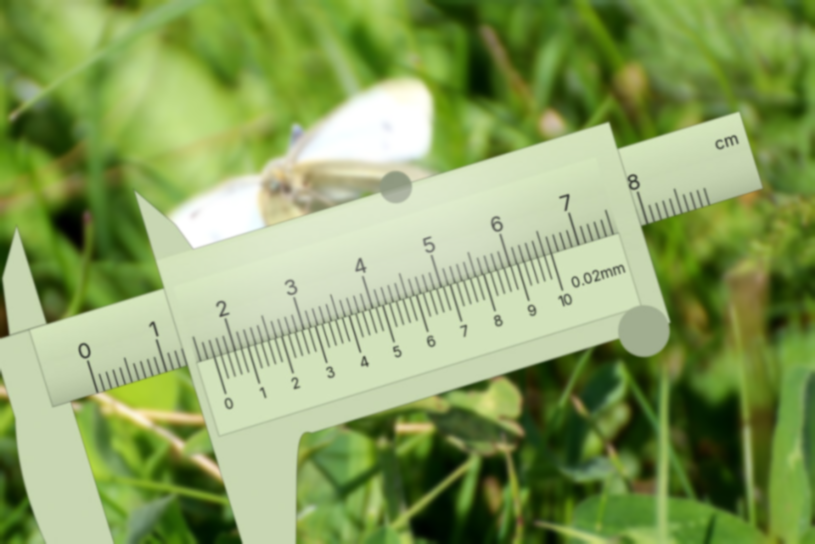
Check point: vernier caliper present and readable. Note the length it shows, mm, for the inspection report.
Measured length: 17.0 mm
